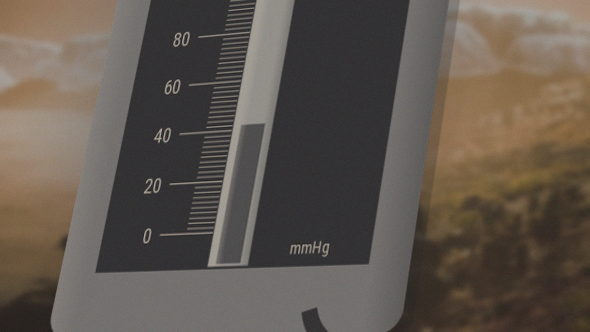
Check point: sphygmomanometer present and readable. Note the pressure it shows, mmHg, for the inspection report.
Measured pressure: 42 mmHg
